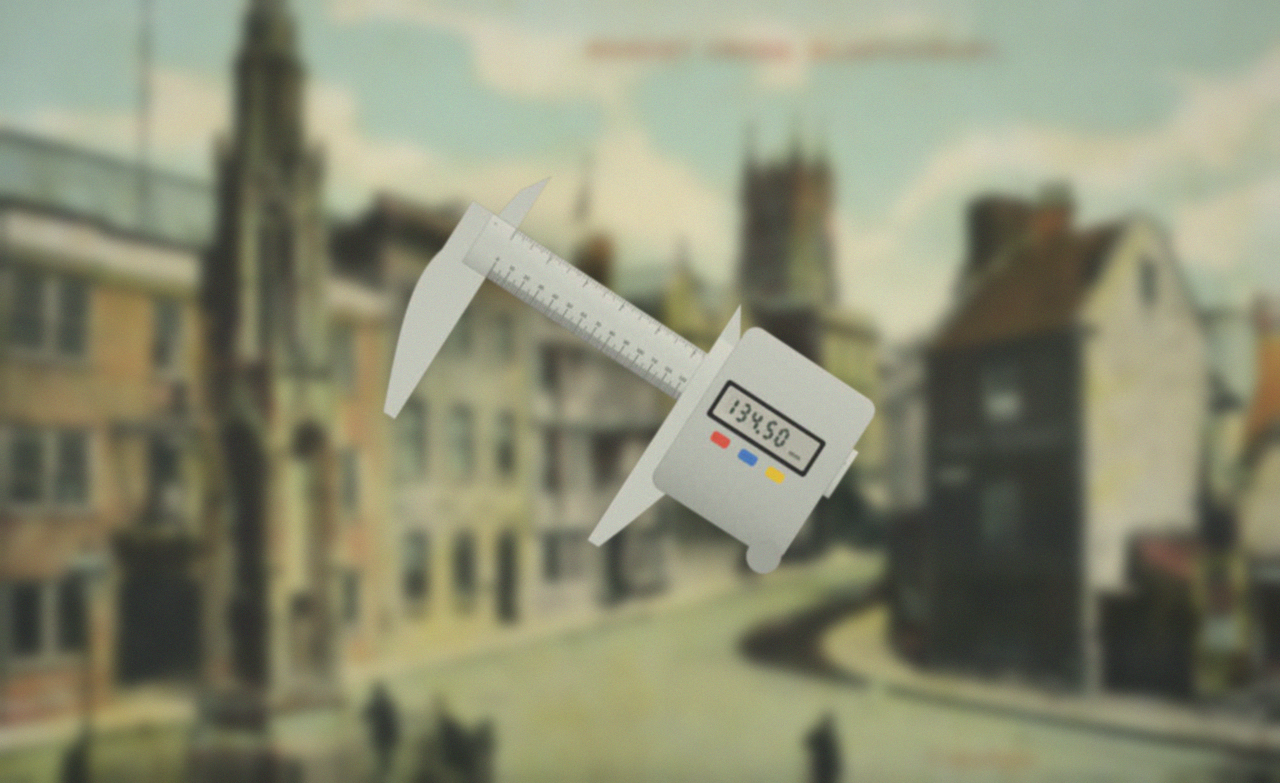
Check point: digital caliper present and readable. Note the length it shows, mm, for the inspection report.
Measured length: 134.50 mm
